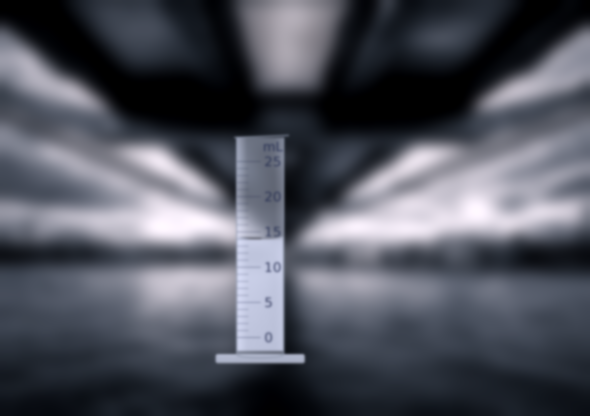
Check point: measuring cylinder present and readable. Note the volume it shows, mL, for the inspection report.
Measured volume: 14 mL
